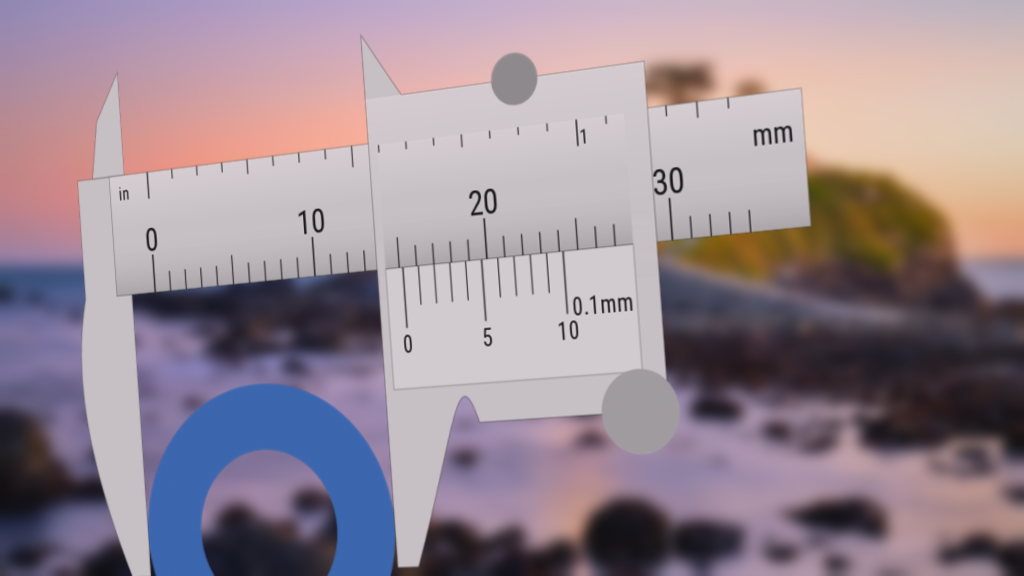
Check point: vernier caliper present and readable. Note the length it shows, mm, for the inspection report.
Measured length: 15.2 mm
